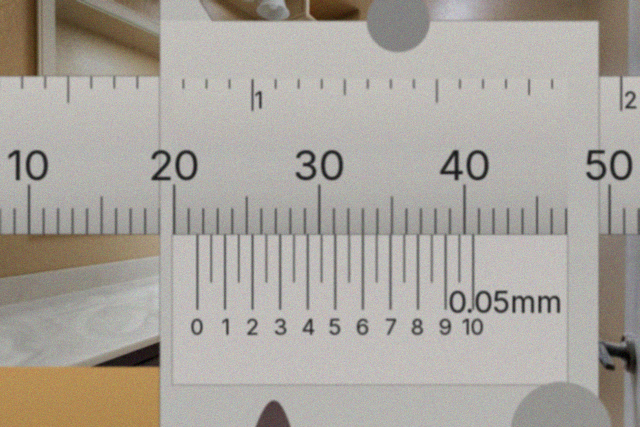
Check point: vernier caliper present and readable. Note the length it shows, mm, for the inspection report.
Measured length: 21.6 mm
